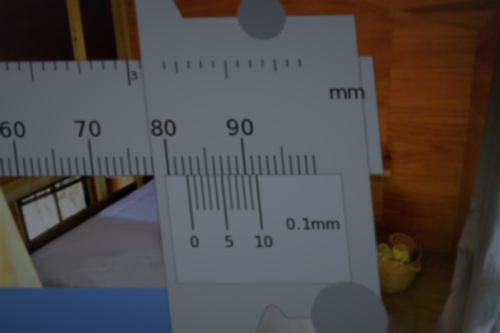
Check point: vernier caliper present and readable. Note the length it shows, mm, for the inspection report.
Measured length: 82.4 mm
